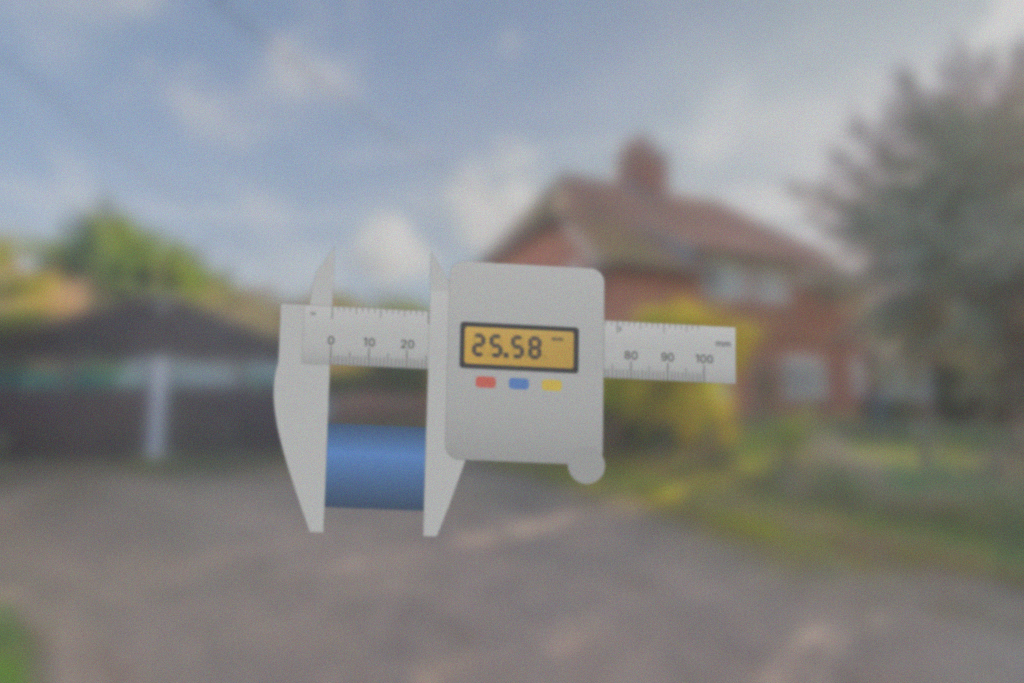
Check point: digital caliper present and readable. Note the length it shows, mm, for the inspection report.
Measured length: 25.58 mm
